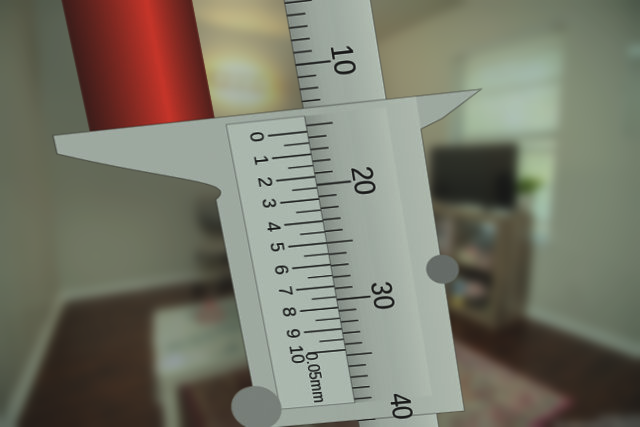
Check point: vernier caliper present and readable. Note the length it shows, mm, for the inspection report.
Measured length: 15.5 mm
